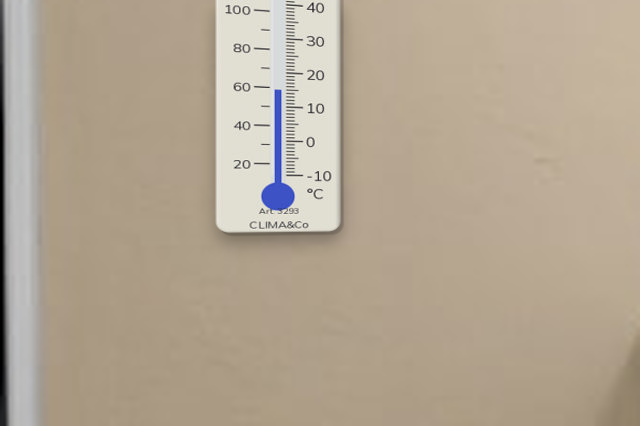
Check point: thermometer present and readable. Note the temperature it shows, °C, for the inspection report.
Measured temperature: 15 °C
